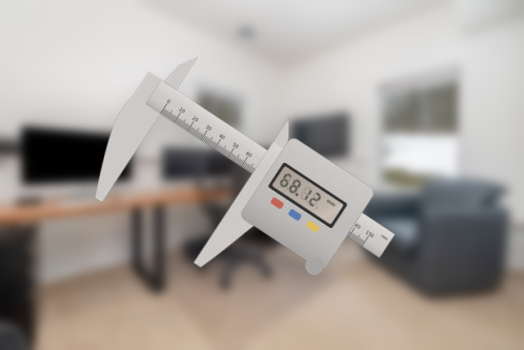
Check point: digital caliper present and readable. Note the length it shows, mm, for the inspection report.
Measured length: 68.12 mm
